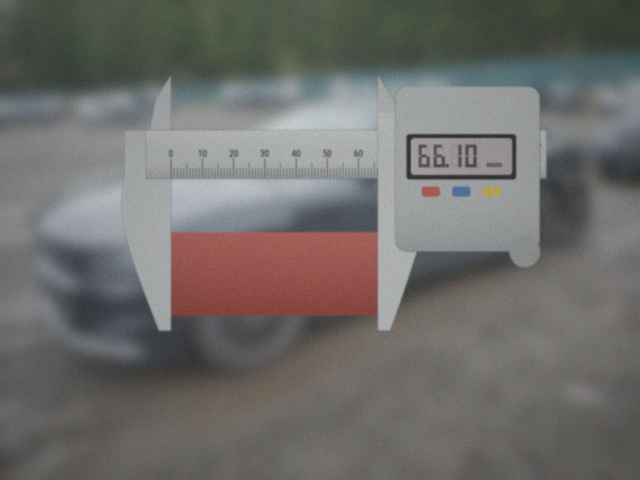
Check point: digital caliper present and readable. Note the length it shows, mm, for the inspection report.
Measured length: 66.10 mm
